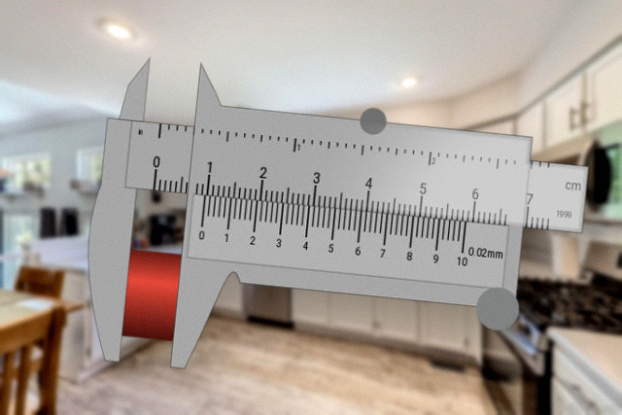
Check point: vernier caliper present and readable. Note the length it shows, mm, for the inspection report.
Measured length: 9.6 mm
